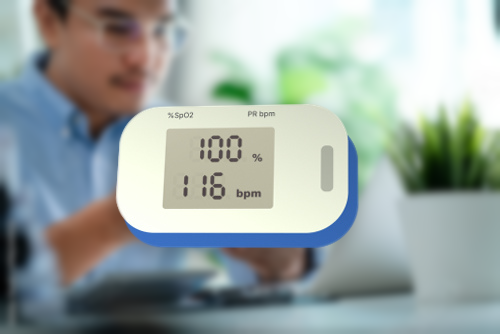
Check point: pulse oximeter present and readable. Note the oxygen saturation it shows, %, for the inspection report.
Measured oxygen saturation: 100 %
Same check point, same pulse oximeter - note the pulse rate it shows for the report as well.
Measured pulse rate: 116 bpm
